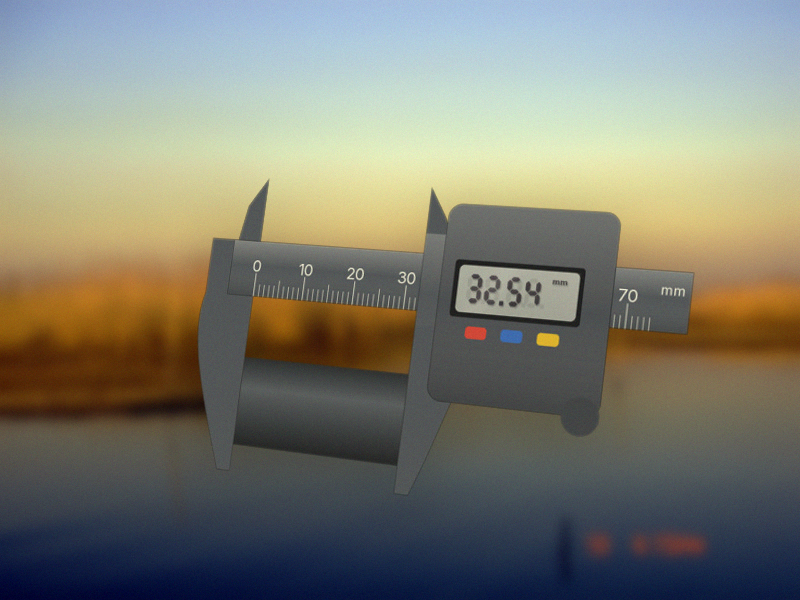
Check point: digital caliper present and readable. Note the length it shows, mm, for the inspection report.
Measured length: 32.54 mm
